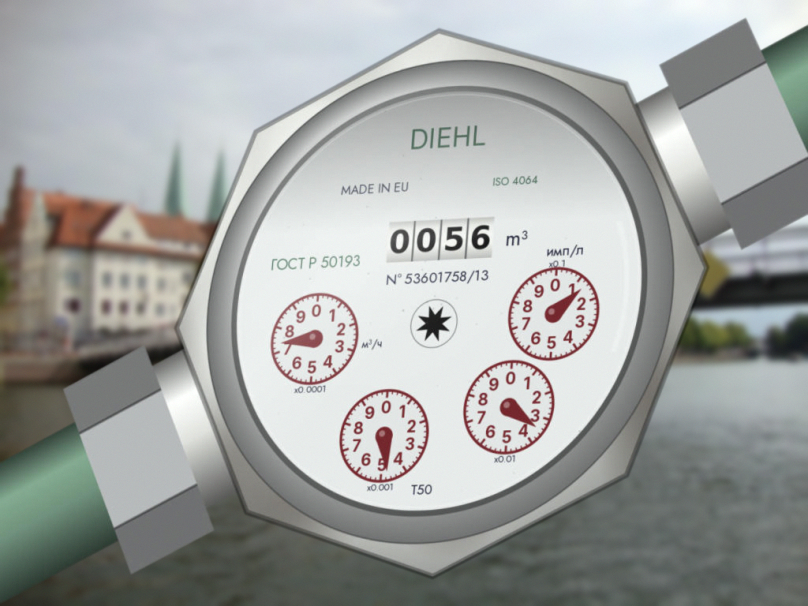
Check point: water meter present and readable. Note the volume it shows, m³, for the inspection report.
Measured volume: 56.1347 m³
